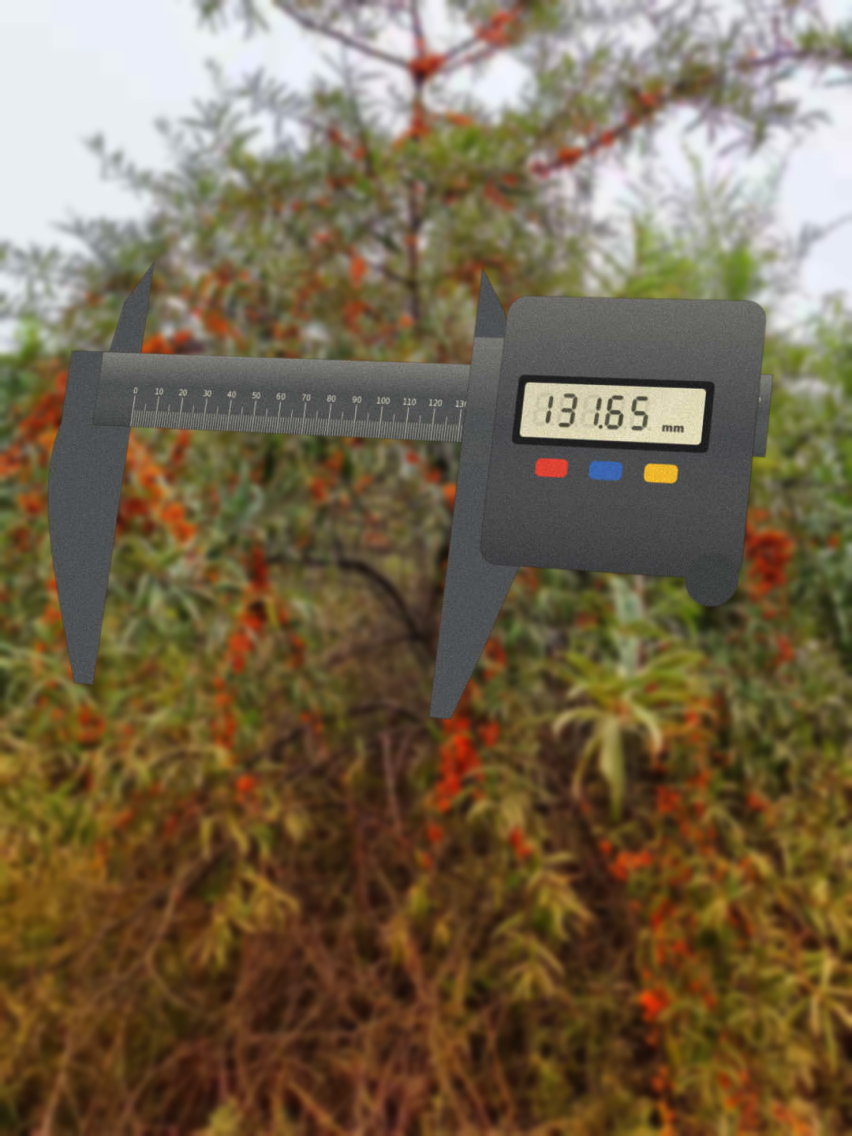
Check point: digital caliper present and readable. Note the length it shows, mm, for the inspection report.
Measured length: 131.65 mm
